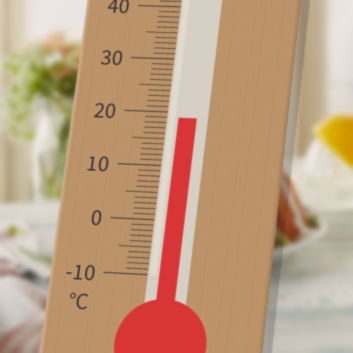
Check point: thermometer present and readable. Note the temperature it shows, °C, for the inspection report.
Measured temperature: 19 °C
